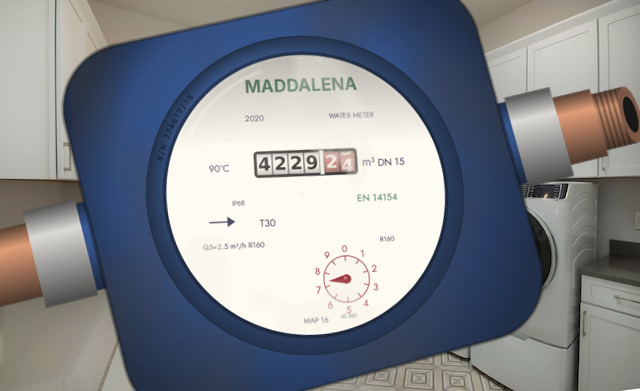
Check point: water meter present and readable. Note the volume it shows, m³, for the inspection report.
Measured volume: 4229.237 m³
